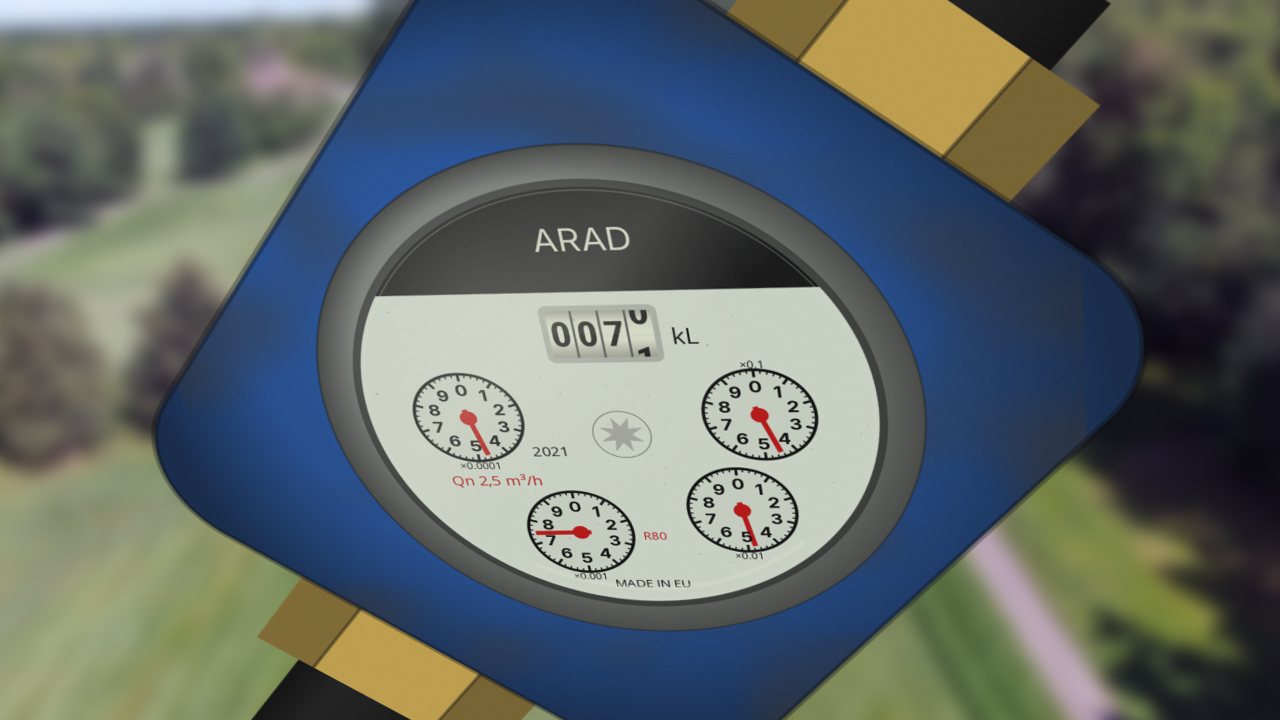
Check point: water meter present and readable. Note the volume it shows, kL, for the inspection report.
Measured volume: 70.4474 kL
